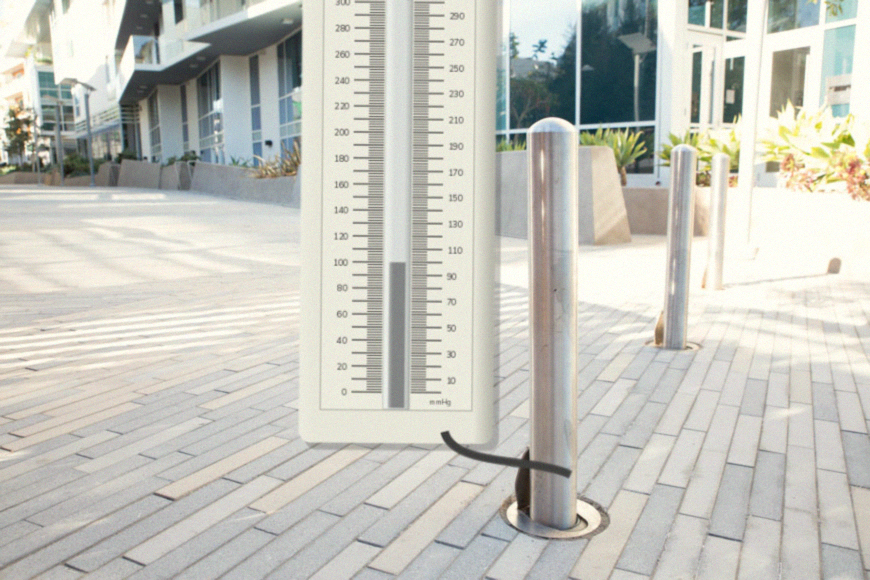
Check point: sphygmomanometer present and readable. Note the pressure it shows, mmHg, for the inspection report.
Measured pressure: 100 mmHg
